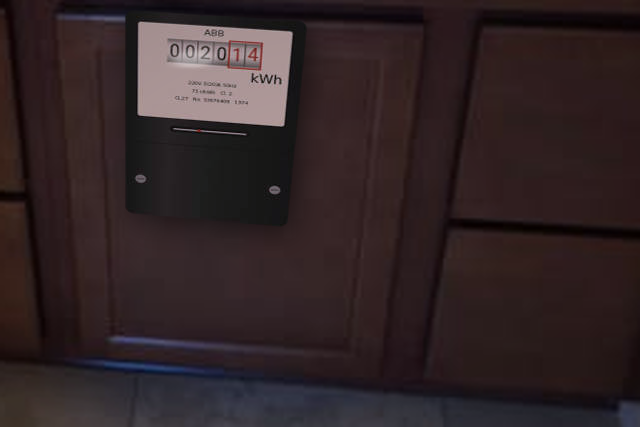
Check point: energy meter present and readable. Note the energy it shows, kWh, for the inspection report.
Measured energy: 20.14 kWh
